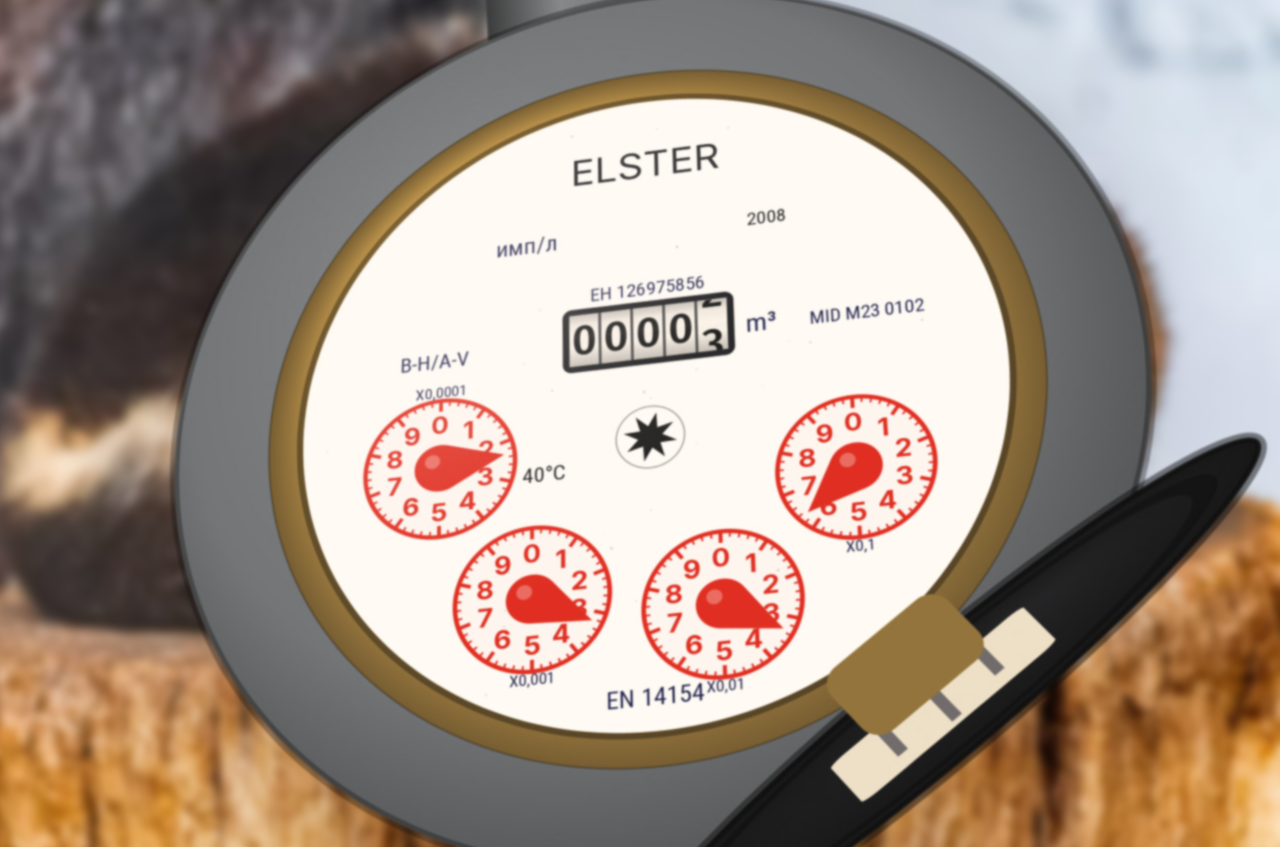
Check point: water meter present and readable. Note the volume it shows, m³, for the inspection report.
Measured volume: 2.6332 m³
